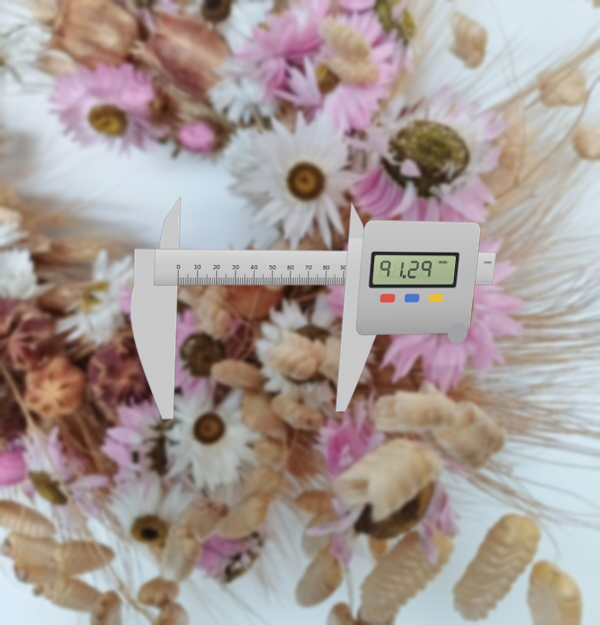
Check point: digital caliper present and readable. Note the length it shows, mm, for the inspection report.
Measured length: 91.29 mm
